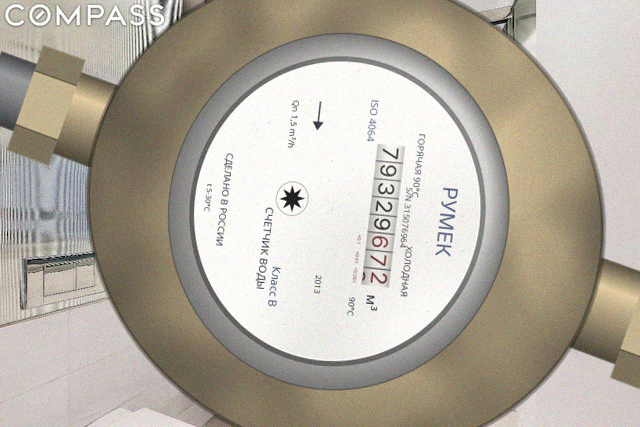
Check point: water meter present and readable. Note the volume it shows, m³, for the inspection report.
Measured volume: 79329.672 m³
